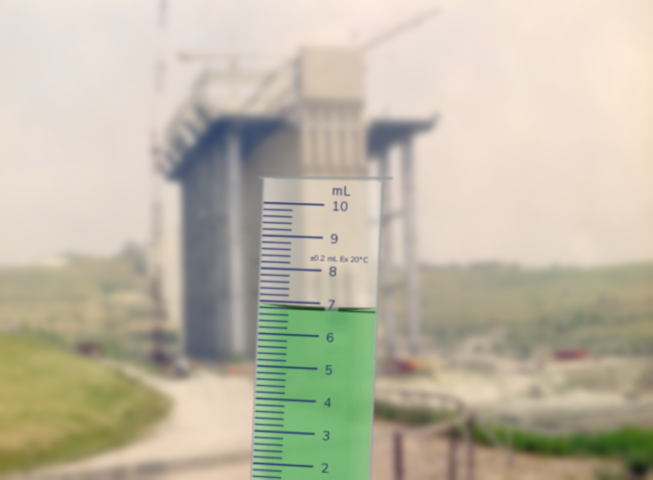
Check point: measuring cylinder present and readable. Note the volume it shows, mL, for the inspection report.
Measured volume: 6.8 mL
